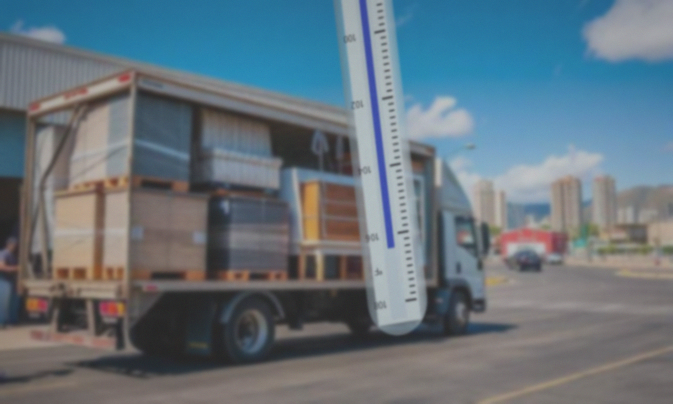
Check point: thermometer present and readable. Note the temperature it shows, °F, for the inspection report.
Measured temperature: 106.4 °F
